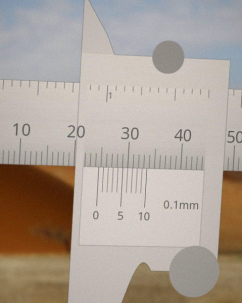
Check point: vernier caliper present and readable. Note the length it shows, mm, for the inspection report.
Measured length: 24.6 mm
